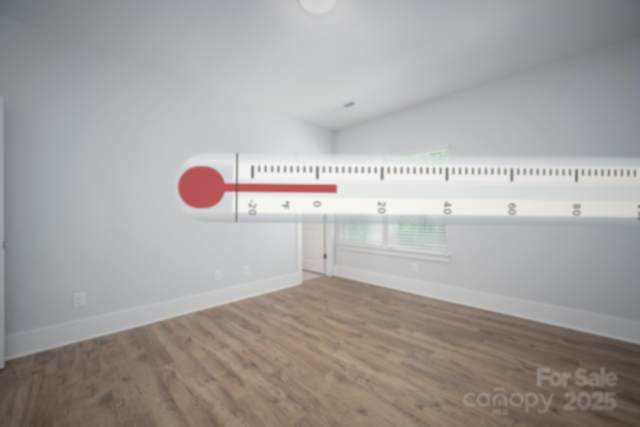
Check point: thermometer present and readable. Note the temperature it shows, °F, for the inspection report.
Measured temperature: 6 °F
